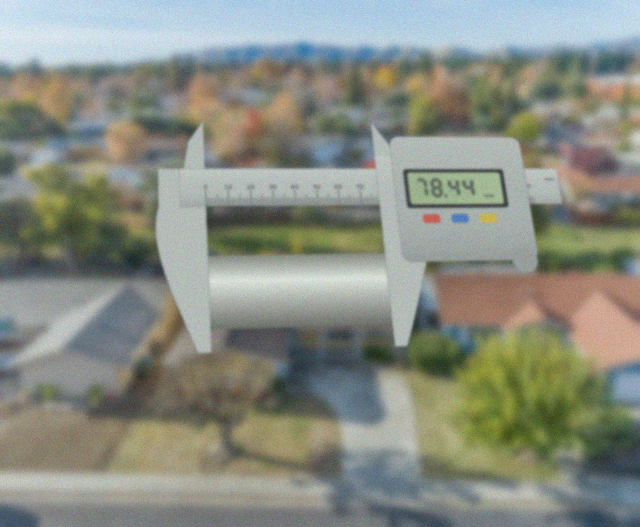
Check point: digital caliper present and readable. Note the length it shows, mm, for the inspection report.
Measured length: 78.44 mm
